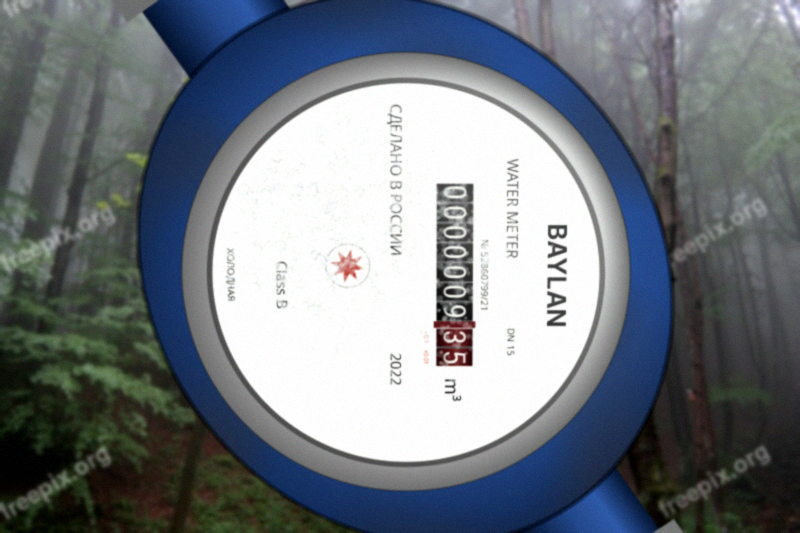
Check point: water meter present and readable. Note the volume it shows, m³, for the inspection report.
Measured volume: 9.35 m³
